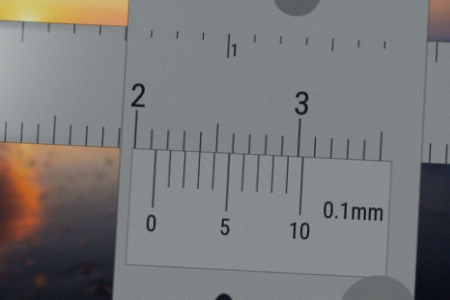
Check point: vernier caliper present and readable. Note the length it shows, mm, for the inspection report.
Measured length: 21.3 mm
